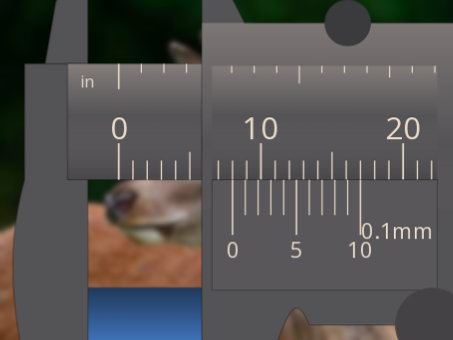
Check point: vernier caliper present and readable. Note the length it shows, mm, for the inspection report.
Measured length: 8.0 mm
